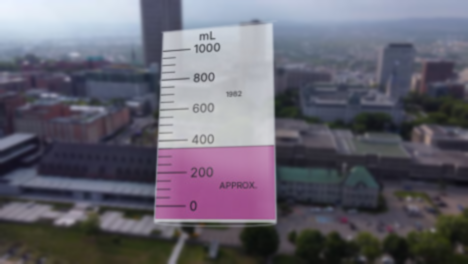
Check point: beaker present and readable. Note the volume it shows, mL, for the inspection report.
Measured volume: 350 mL
